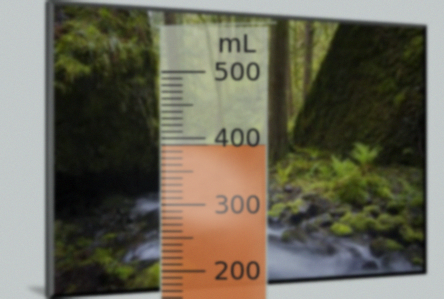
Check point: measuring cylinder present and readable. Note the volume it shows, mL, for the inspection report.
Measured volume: 390 mL
